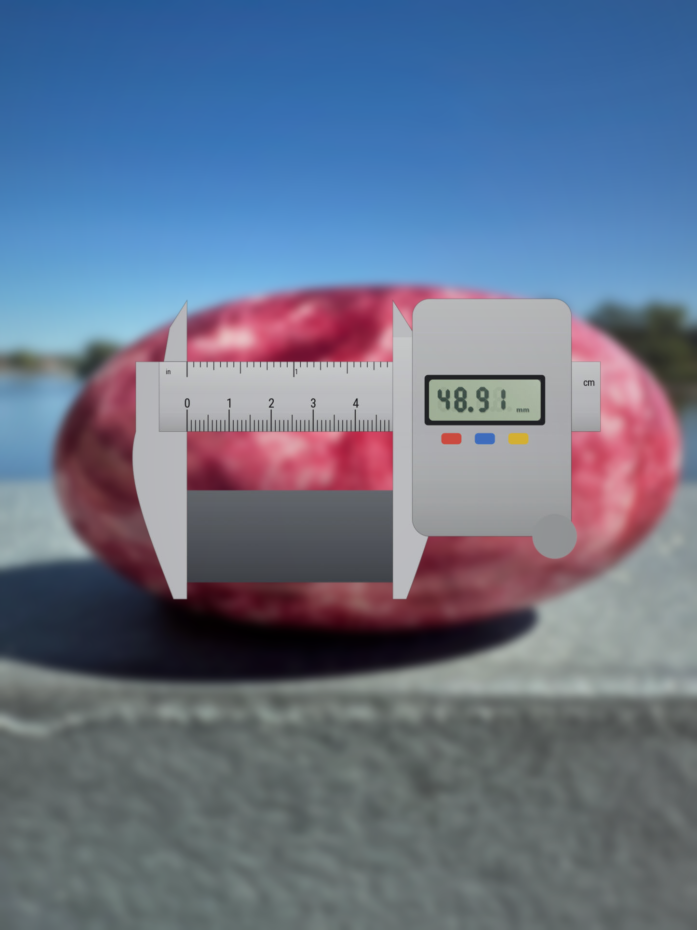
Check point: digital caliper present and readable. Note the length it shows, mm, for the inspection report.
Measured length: 48.91 mm
